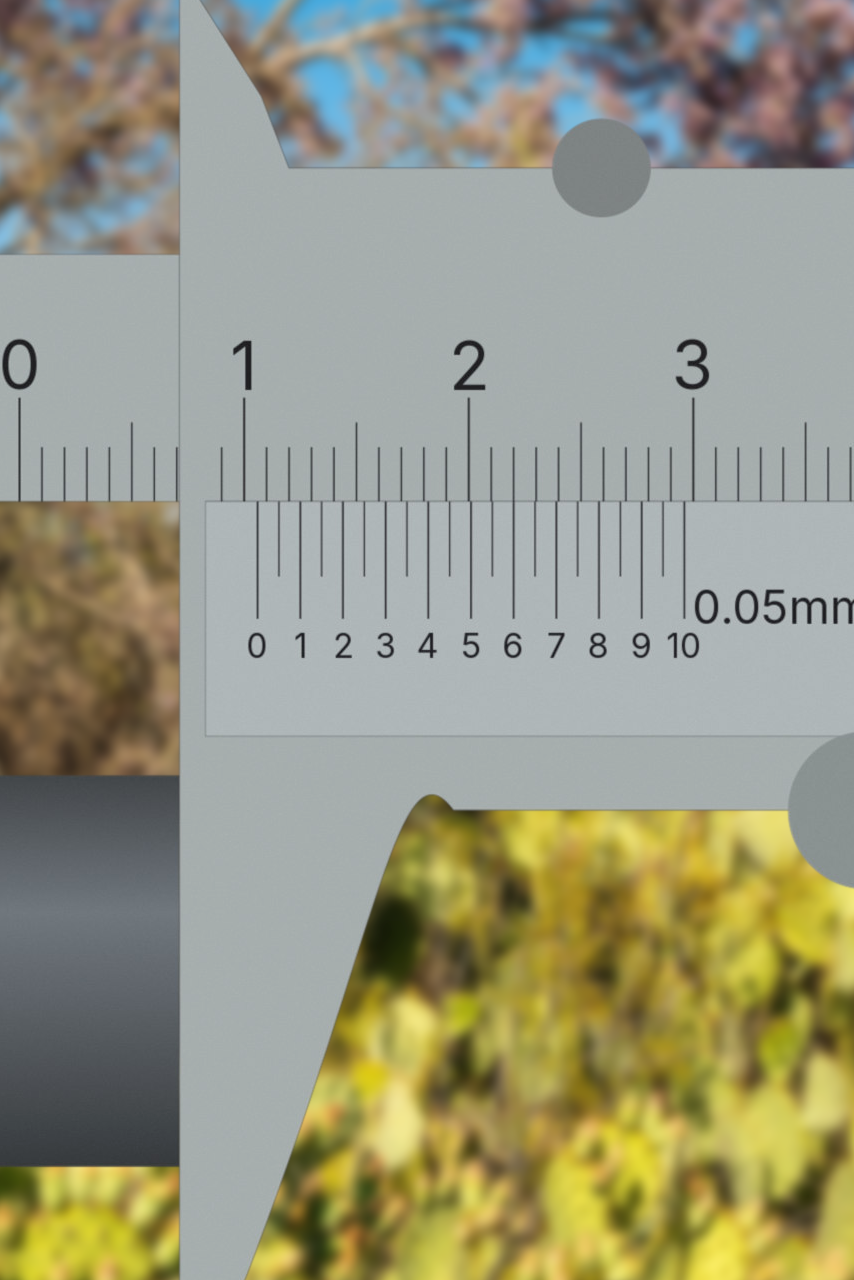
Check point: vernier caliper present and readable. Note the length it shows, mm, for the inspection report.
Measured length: 10.6 mm
